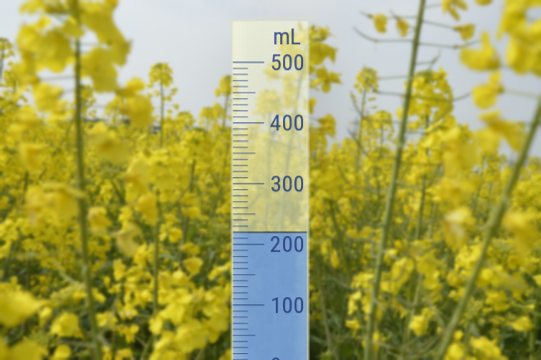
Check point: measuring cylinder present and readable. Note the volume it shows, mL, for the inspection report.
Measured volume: 220 mL
